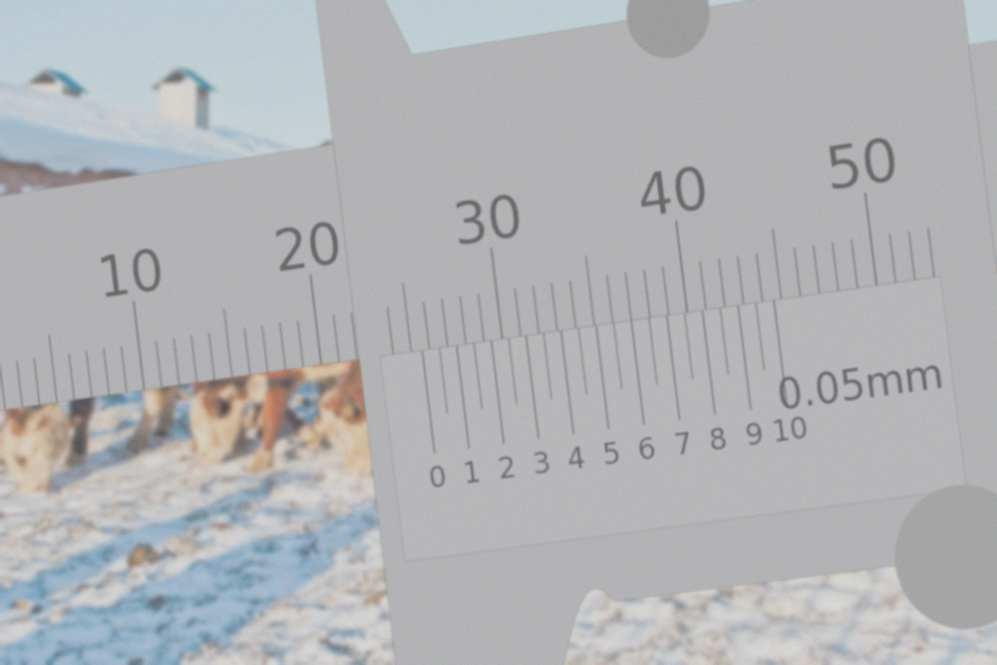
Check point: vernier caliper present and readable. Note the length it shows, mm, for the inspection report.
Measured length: 25.6 mm
